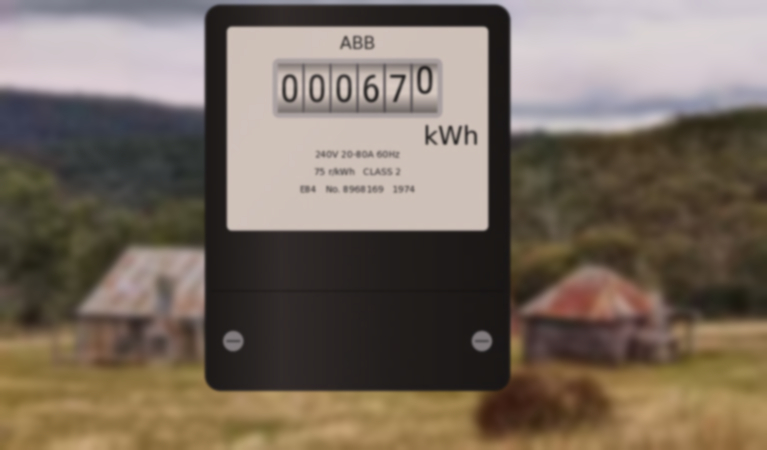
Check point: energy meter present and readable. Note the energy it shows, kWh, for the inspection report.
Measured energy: 670 kWh
